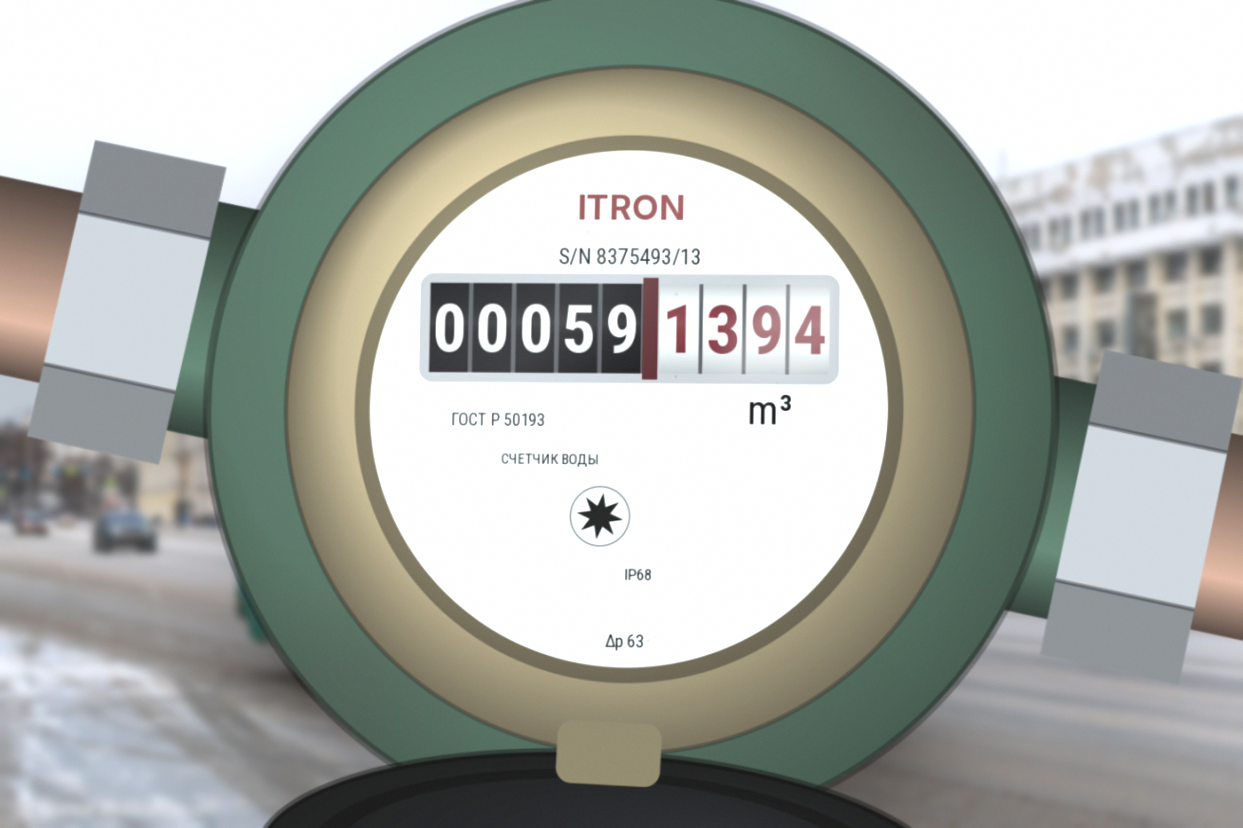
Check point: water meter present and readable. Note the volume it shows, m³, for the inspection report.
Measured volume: 59.1394 m³
